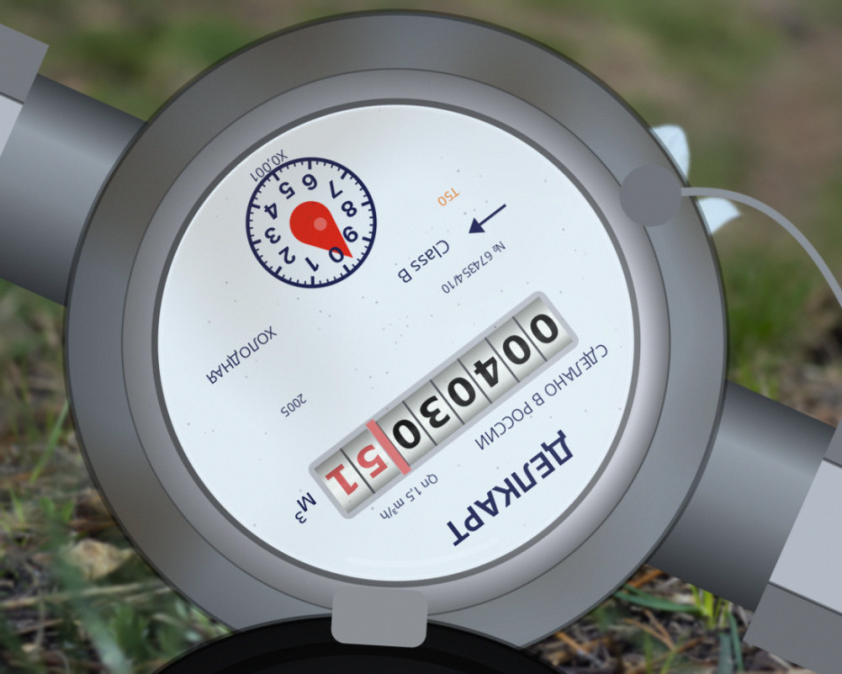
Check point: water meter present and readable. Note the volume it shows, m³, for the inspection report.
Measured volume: 4030.509 m³
